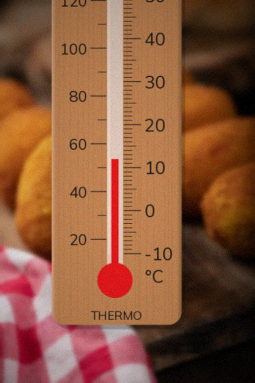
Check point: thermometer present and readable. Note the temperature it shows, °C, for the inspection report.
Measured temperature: 12 °C
